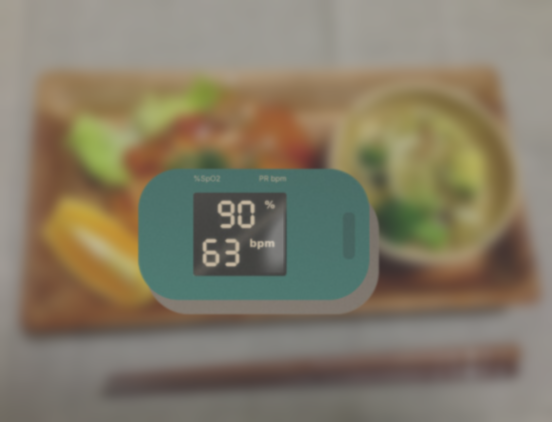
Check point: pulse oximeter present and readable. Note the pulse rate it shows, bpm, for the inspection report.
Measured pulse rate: 63 bpm
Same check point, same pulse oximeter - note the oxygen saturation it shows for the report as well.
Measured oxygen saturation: 90 %
